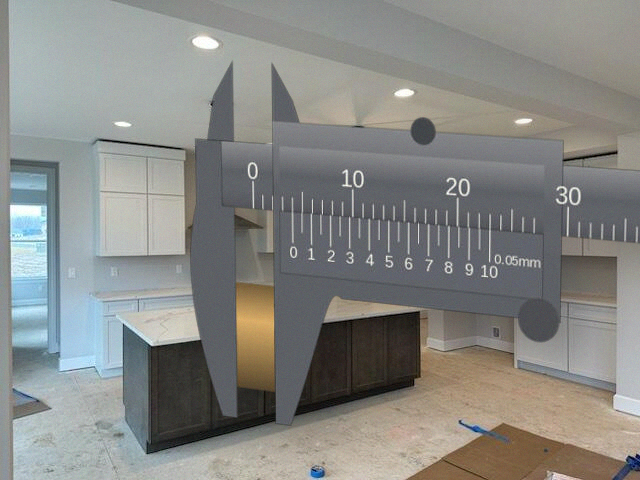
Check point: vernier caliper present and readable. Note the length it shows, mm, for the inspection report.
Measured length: 4.0 mm
